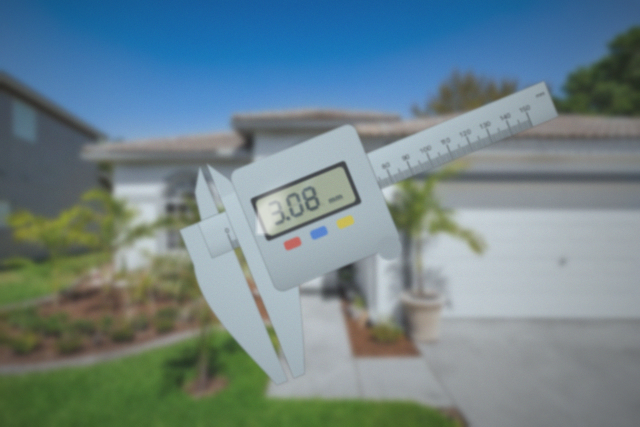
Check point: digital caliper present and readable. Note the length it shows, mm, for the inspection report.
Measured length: 3.08 mm
